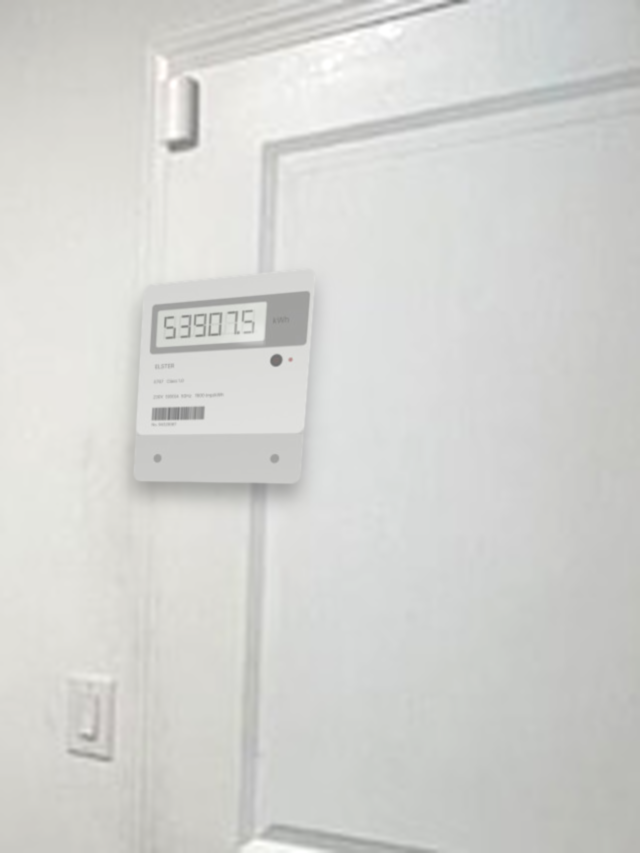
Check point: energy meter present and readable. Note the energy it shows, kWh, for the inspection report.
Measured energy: 53907.5 kWh
